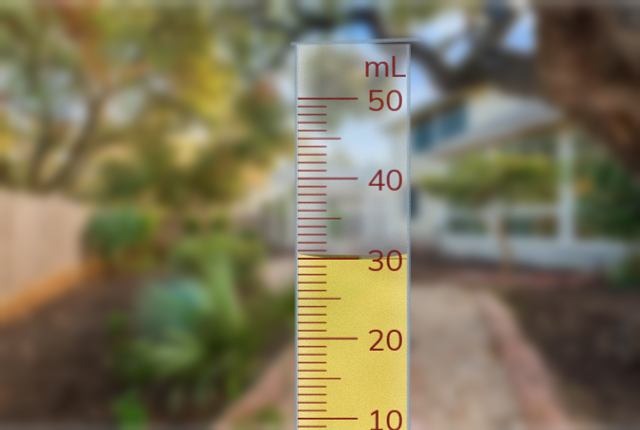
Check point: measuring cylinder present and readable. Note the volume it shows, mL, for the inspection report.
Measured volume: 30 mL
